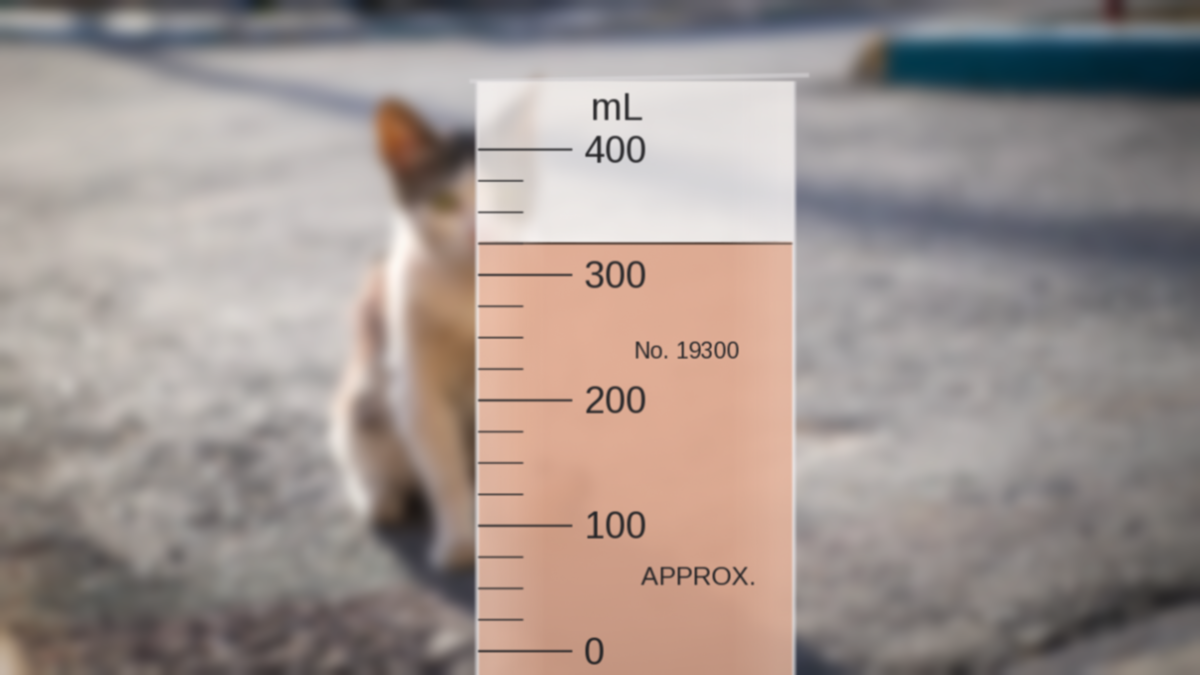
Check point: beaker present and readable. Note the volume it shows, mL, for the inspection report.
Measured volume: 325 mL
